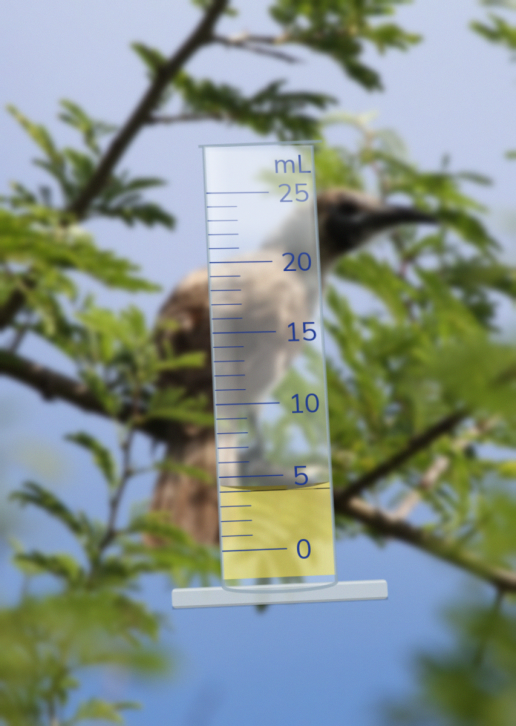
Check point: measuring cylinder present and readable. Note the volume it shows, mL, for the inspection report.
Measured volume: 4 mL
